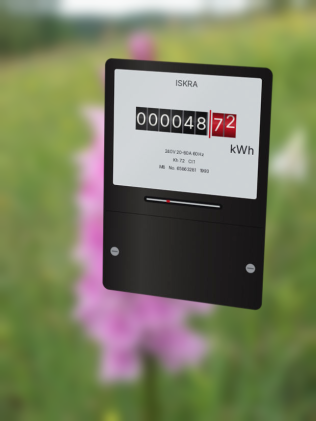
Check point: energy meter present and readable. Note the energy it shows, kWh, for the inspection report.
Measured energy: 48.72 kWh
